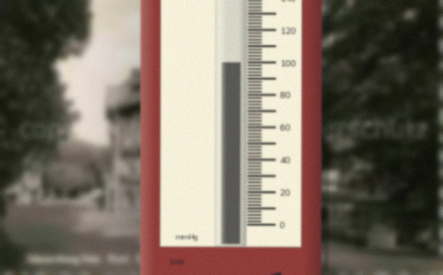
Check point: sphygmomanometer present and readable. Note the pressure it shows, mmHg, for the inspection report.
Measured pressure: 100 mmHg
